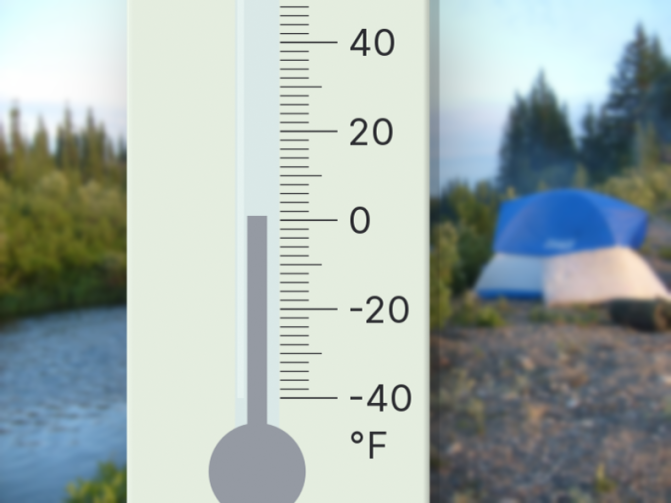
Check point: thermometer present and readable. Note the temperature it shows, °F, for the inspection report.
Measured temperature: 1 °F
